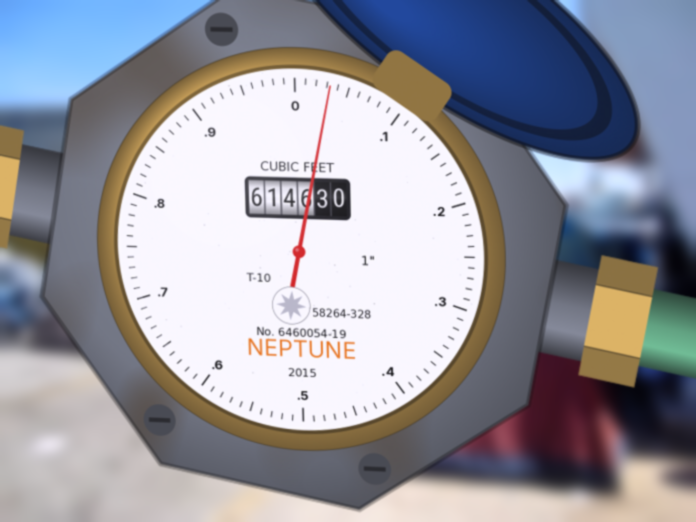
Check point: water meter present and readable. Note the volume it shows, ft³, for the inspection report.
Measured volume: 614630.03 ft³
